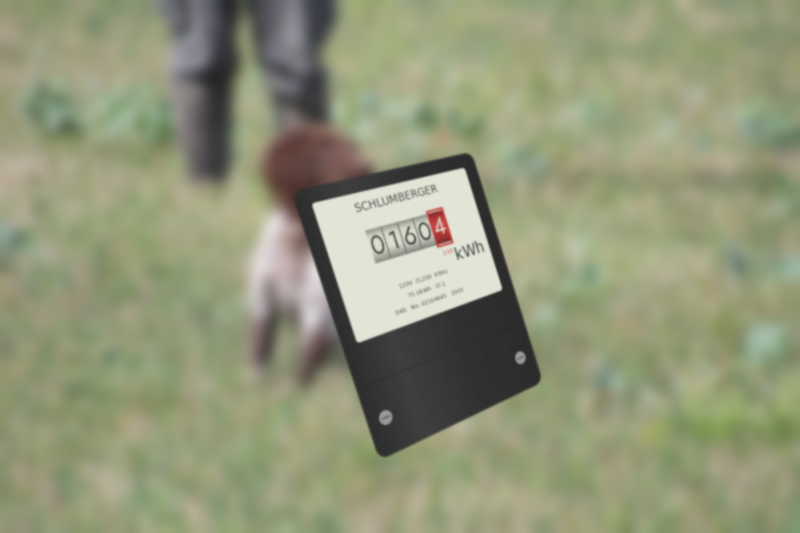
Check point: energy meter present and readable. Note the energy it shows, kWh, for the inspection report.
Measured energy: 160.4 kWh
